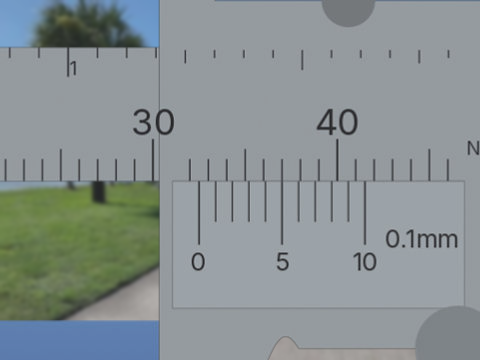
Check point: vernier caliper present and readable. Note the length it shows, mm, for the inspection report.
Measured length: 32.5 mm
